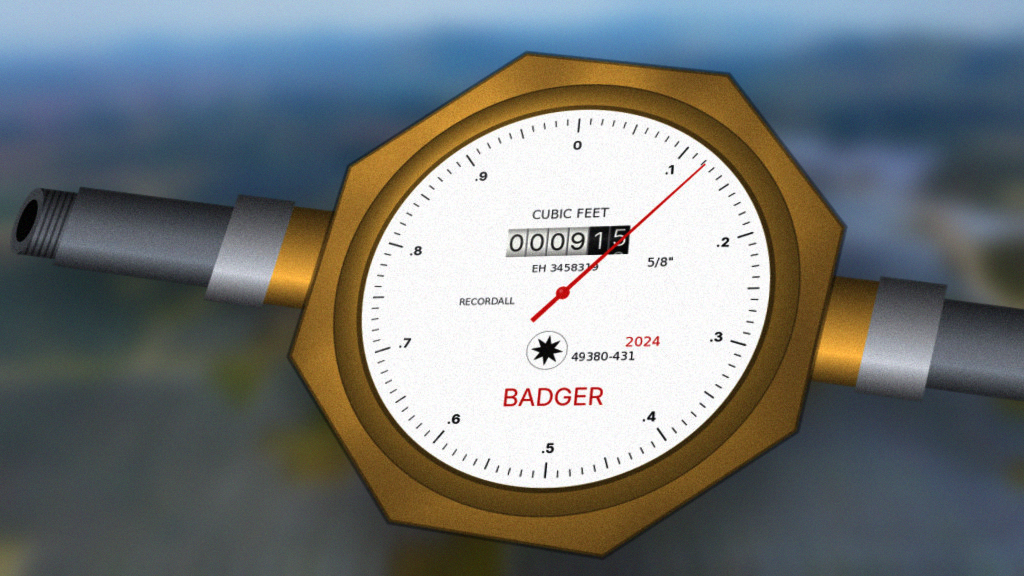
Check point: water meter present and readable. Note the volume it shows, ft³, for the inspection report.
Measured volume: 915.12 ft³
